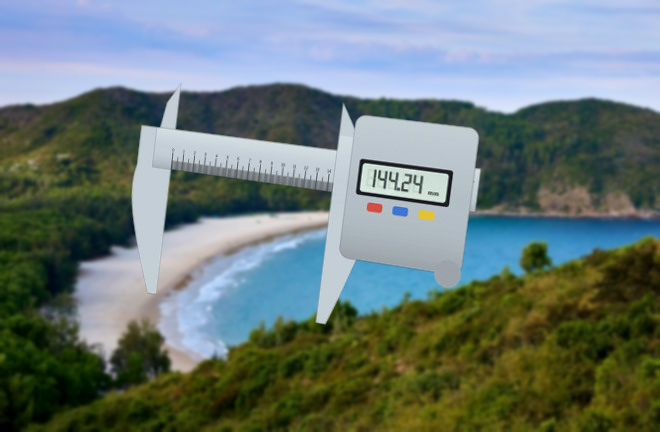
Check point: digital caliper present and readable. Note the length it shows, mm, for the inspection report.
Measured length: 144.24 mm
